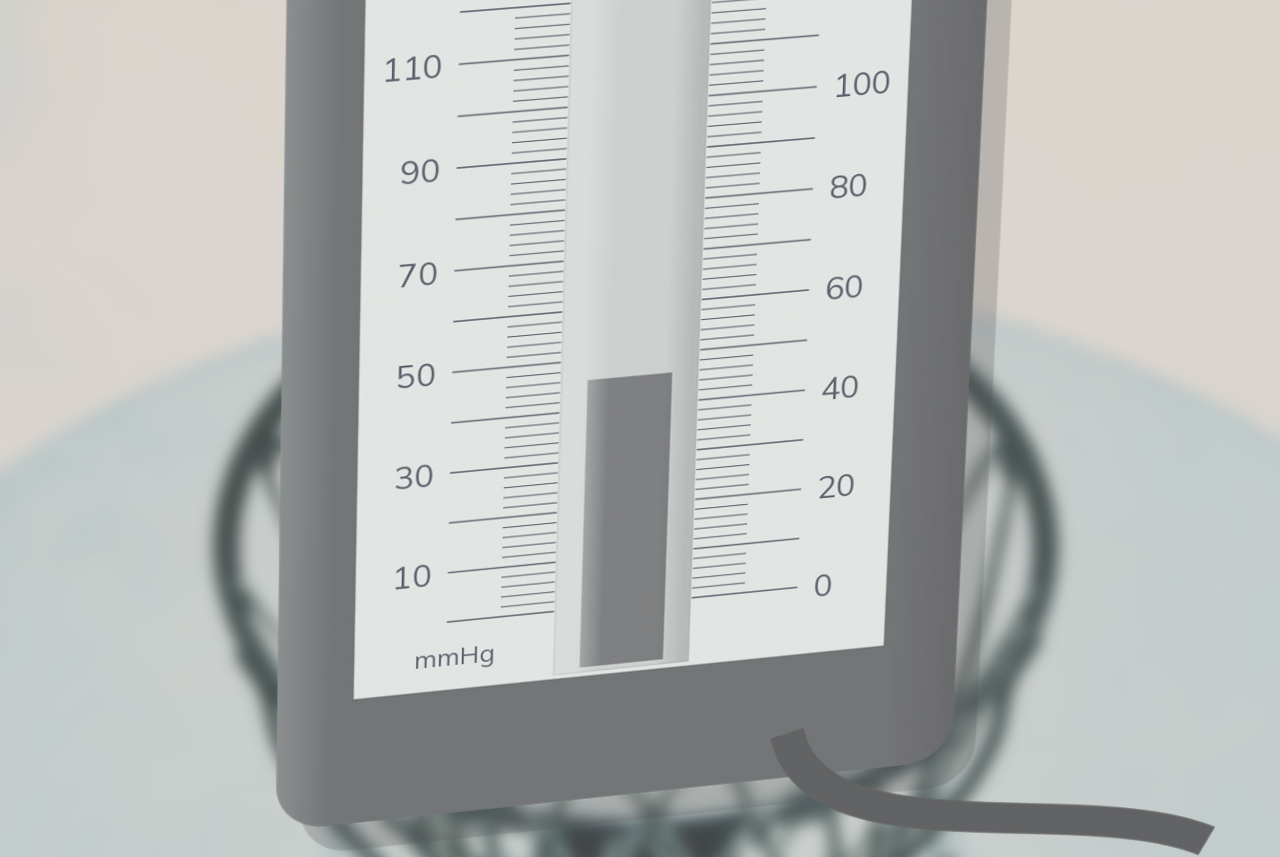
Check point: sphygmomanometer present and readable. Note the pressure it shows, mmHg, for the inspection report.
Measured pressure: 46 mmHg
